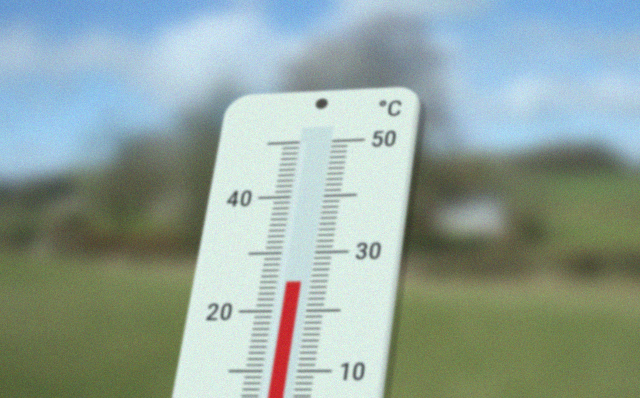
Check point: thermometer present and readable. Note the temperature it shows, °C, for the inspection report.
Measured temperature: 25 °C
